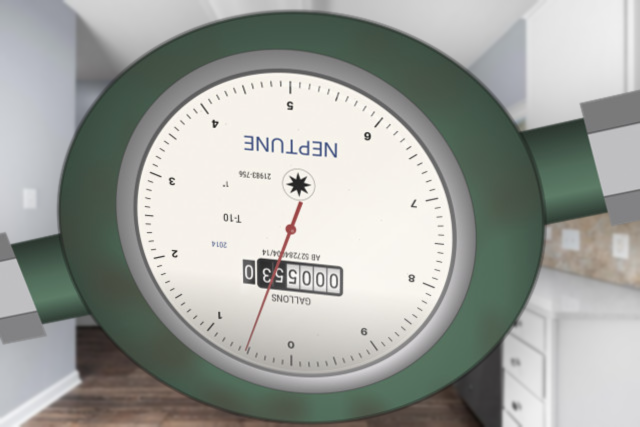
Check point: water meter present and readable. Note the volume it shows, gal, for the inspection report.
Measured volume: 5530.5 gal
